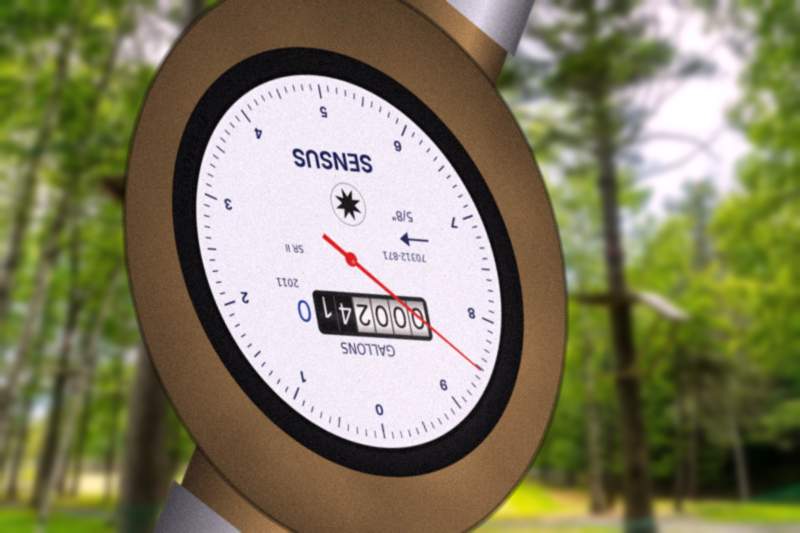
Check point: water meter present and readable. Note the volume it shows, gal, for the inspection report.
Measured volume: 2408.5 gal
